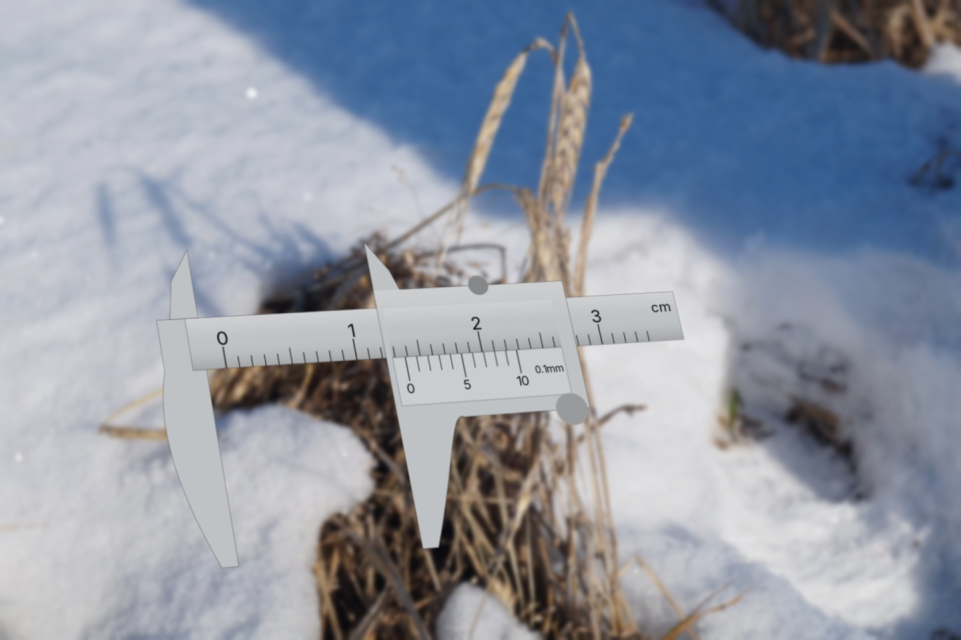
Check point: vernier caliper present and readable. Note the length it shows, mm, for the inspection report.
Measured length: 13.8 mm
